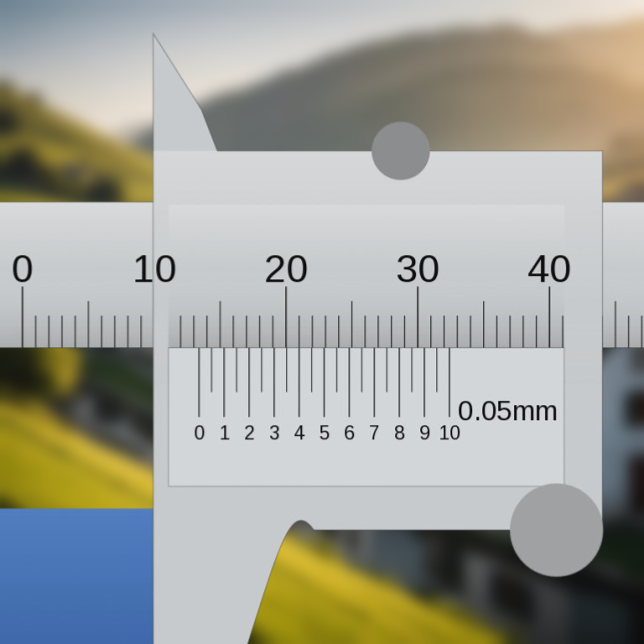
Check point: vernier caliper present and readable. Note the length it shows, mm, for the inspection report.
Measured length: 13.4 mm
